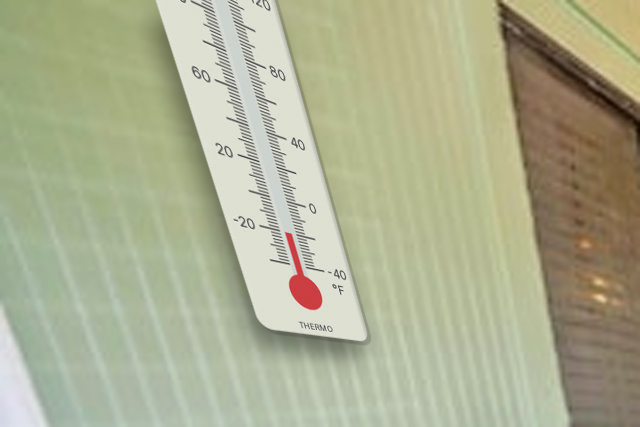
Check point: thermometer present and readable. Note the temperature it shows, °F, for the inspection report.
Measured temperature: -20 °F
